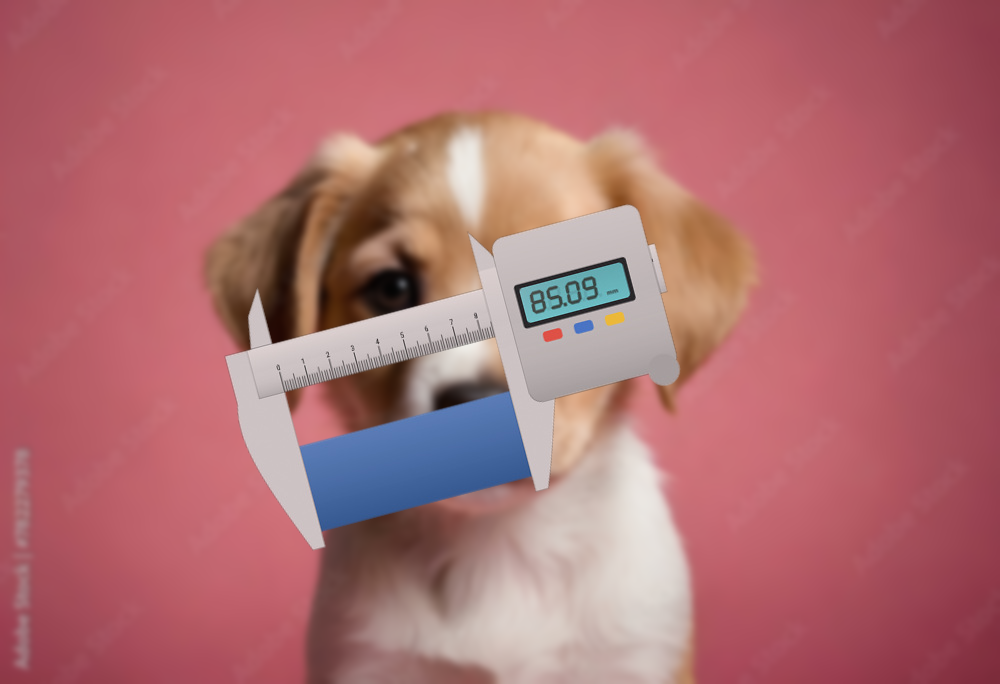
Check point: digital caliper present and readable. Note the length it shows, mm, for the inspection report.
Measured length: 85.09 mm
